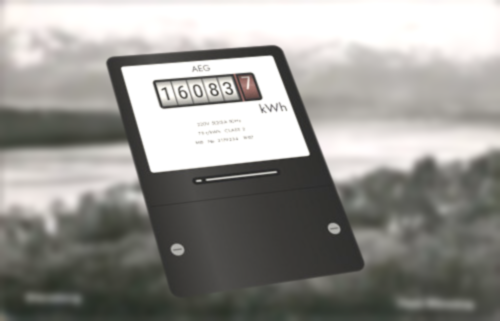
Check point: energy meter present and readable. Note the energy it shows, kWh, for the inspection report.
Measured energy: 16083.7 kWh
